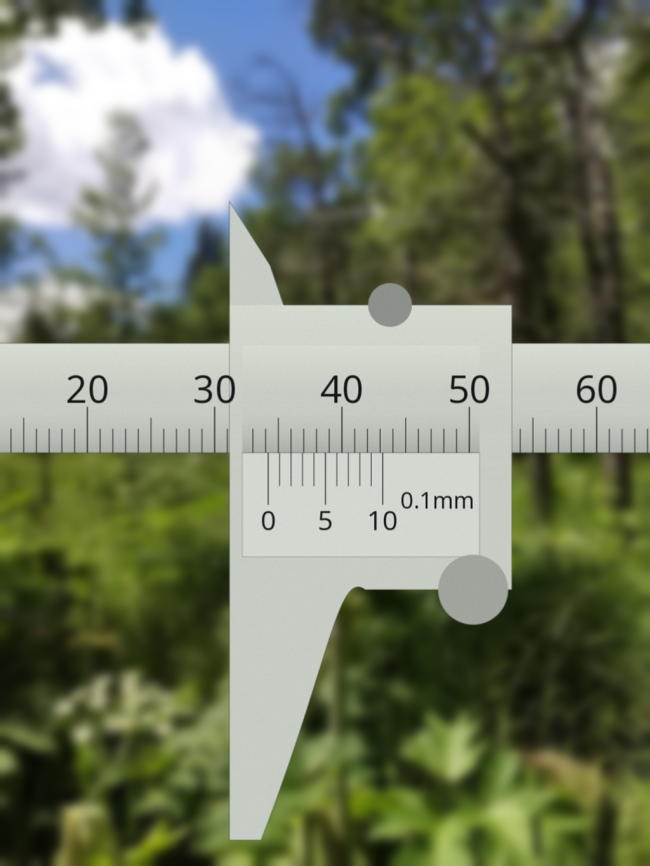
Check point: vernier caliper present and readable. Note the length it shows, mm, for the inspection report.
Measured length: 34.2 mm
